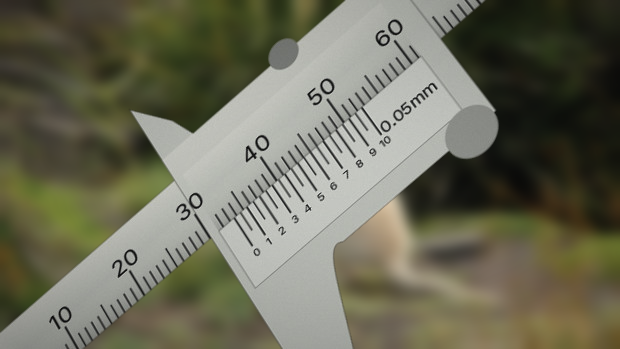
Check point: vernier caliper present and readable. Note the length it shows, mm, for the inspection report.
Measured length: 33.6 mm
